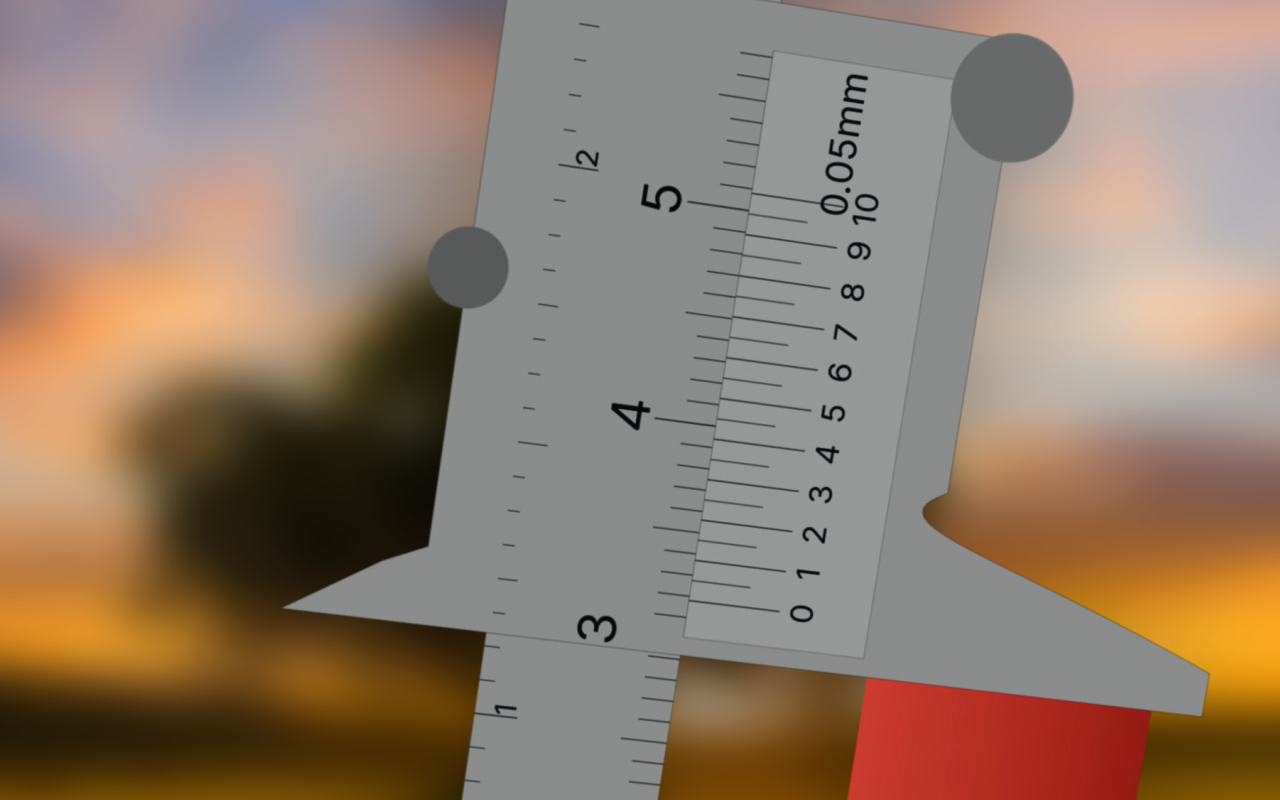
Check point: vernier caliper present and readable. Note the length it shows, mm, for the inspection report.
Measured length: 31.8 mm
